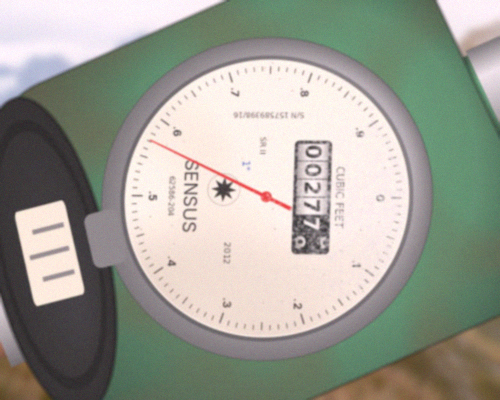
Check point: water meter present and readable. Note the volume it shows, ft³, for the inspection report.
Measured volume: 2778.57 ft³
